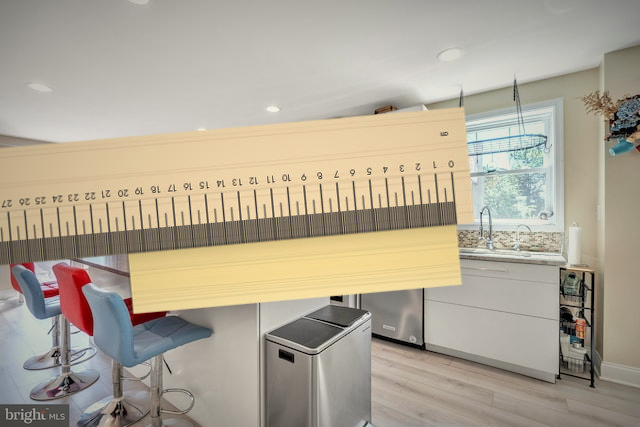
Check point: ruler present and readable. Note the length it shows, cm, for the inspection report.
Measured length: 20 cm
